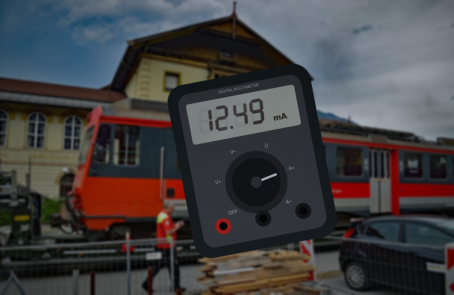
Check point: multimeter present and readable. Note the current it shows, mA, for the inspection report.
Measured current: 12.49 mA
